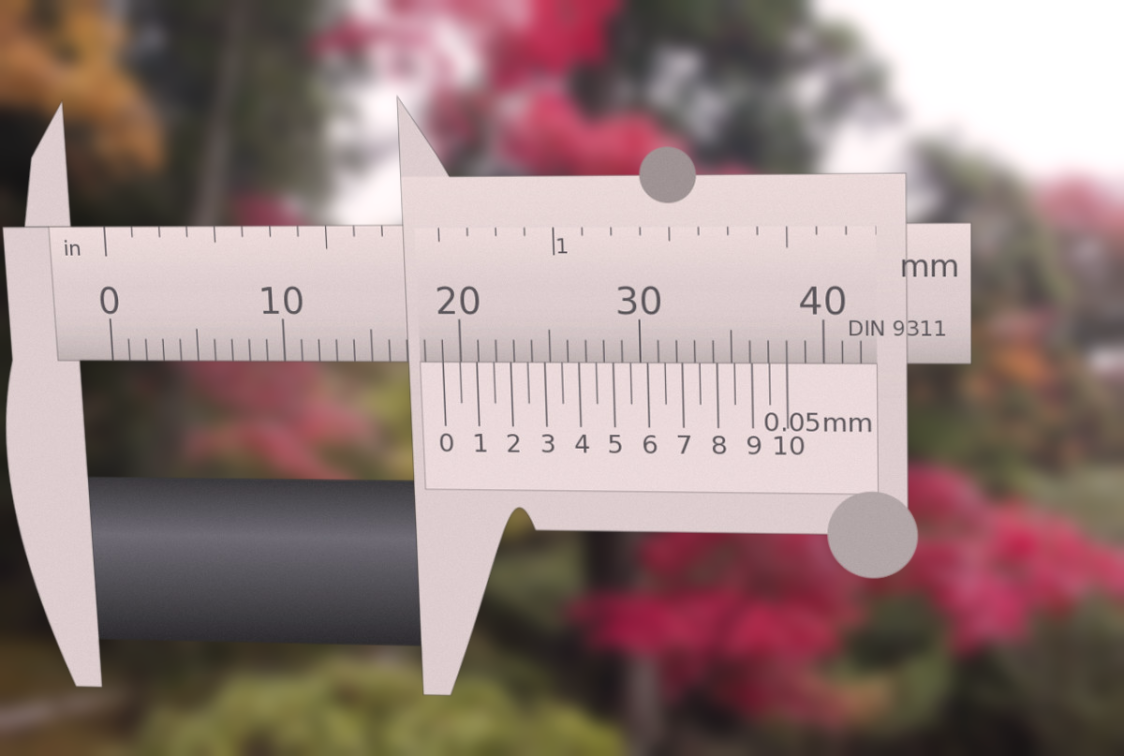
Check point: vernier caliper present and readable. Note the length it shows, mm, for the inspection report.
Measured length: 19.0 mm
